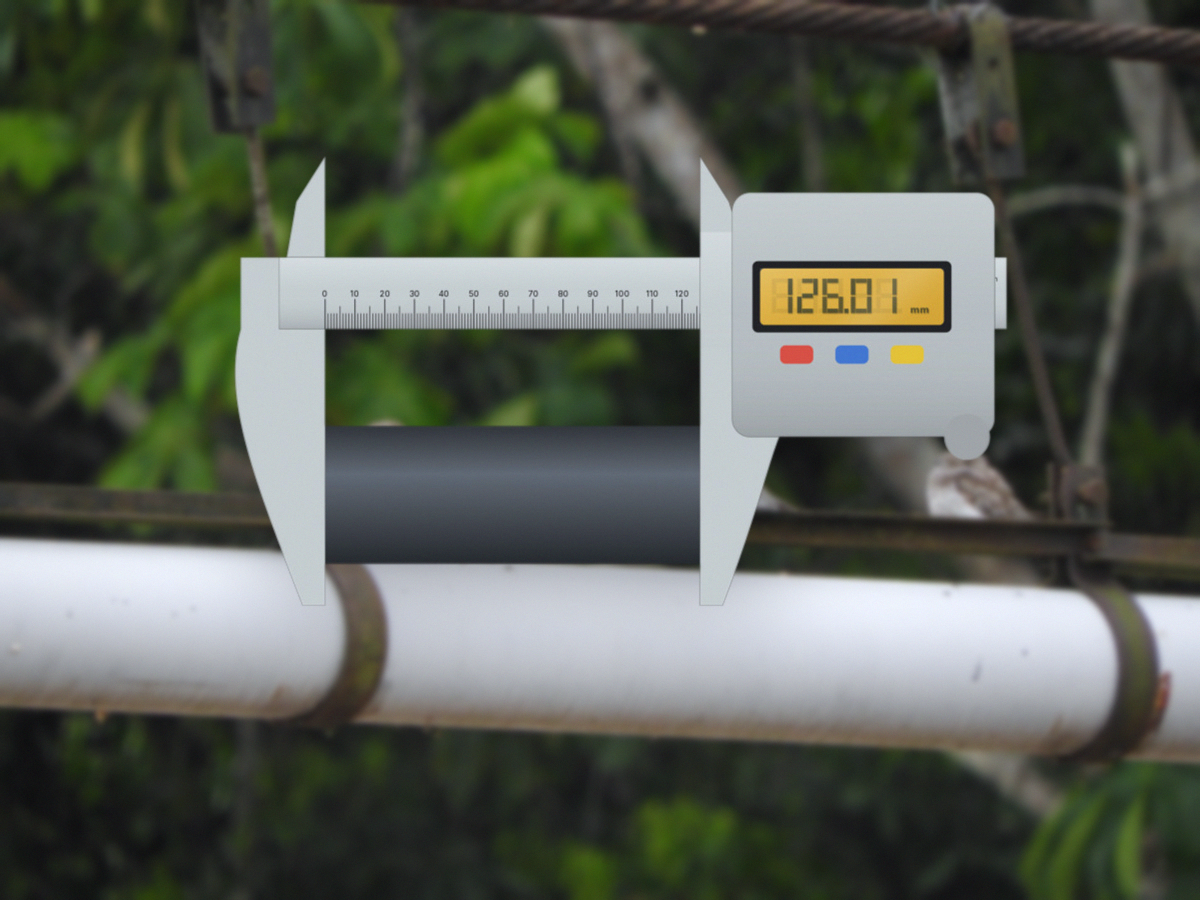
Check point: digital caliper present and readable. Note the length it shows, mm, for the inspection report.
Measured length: 126.01 mm
